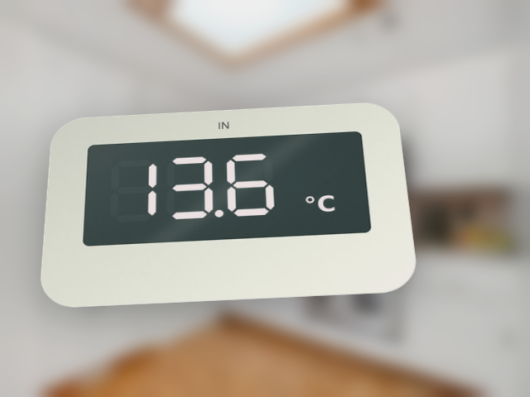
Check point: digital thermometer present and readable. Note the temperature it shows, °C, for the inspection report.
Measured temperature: 13.6 °C
